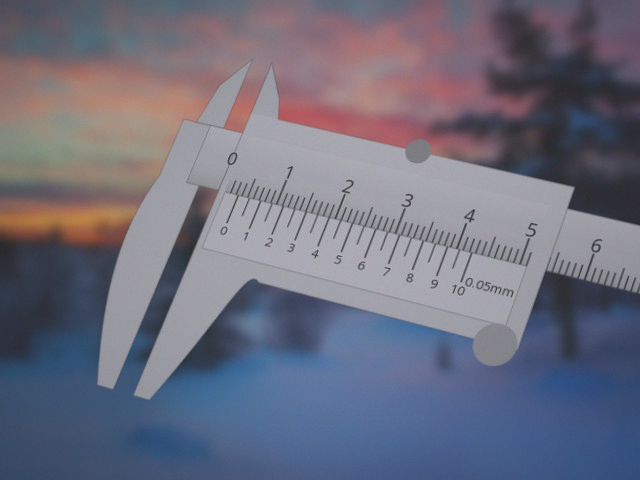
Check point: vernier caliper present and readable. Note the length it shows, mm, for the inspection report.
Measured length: 3.4 mm
